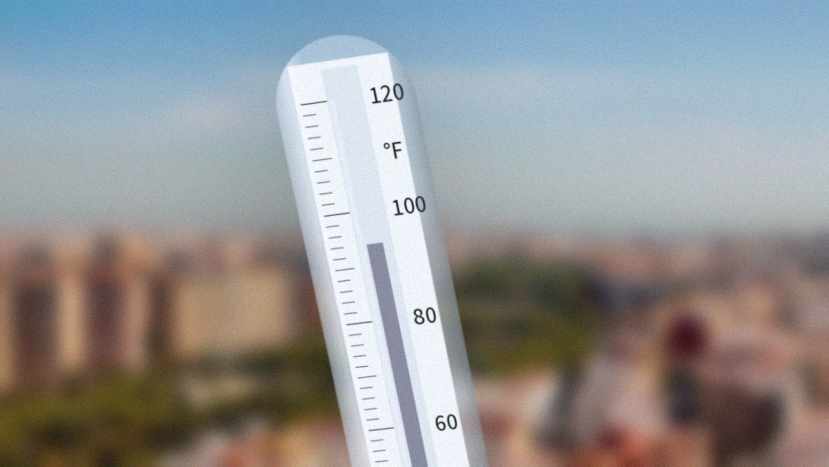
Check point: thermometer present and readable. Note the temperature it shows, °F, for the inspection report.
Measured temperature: 94 °F
